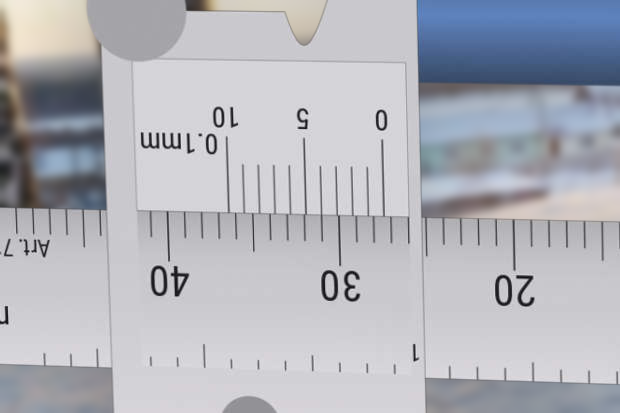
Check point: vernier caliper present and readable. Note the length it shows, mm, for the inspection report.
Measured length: 27.4 mm
